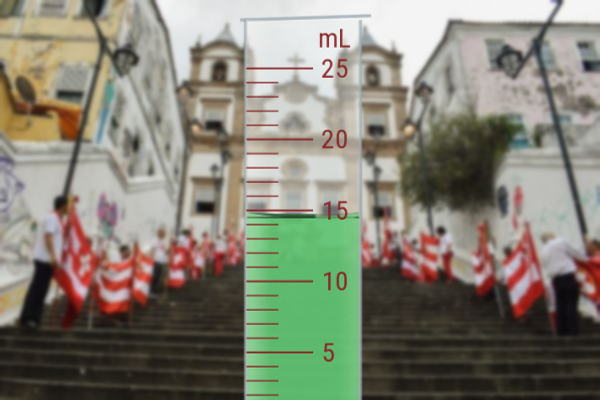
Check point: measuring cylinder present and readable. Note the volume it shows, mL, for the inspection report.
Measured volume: 14.5 mL
